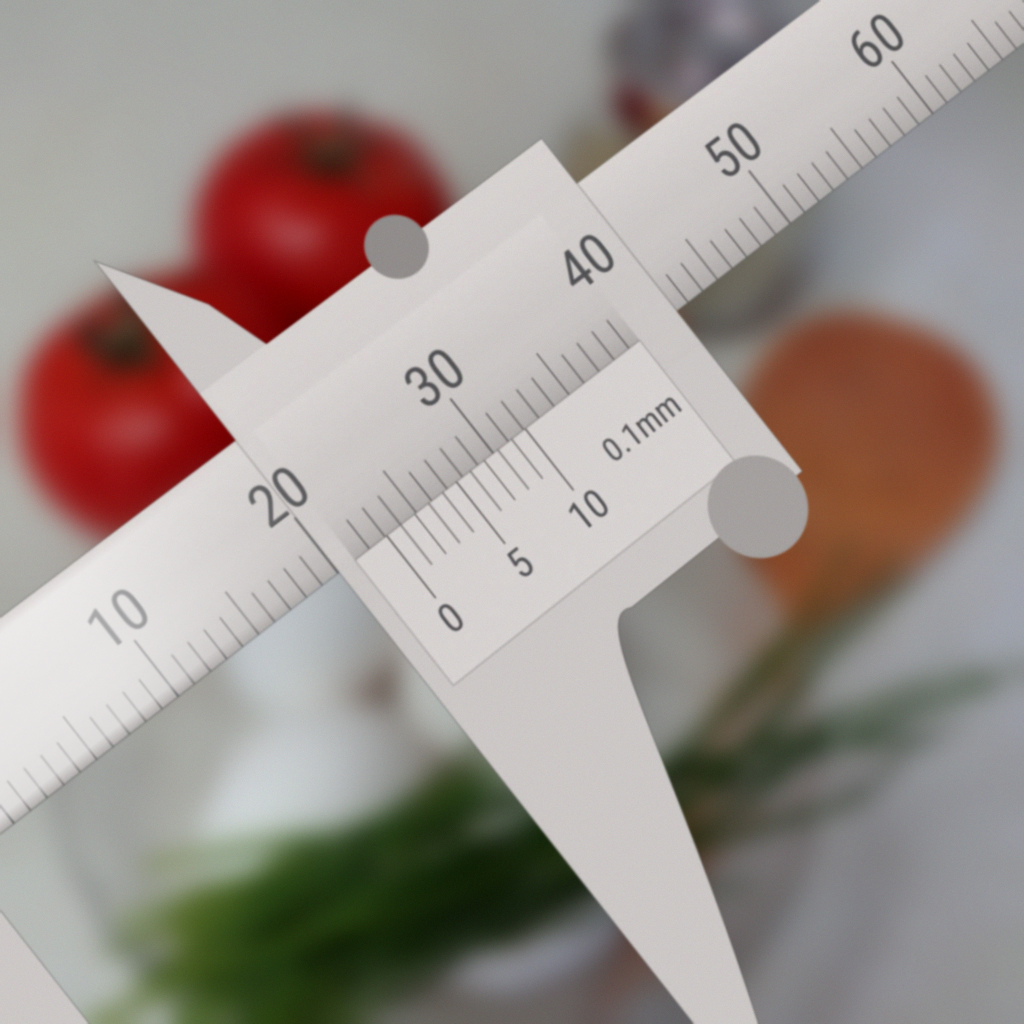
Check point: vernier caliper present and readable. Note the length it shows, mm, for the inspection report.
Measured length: 23.1 mm
